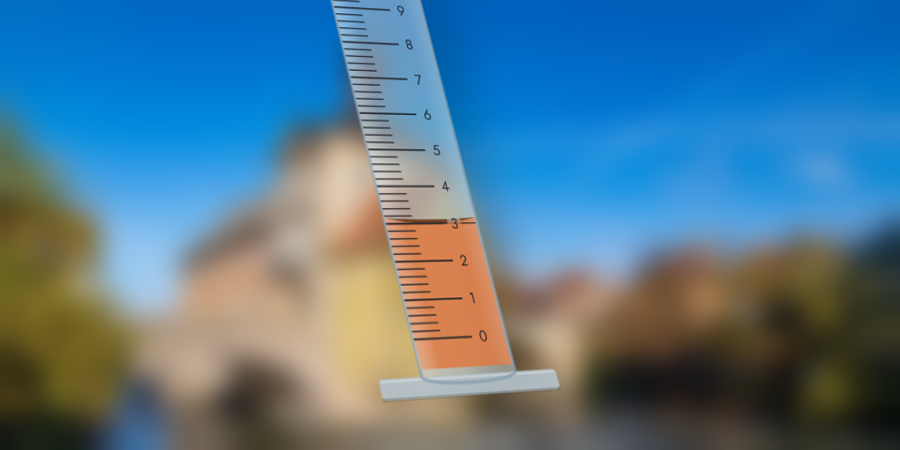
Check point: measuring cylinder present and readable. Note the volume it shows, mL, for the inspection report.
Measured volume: 3 mL
